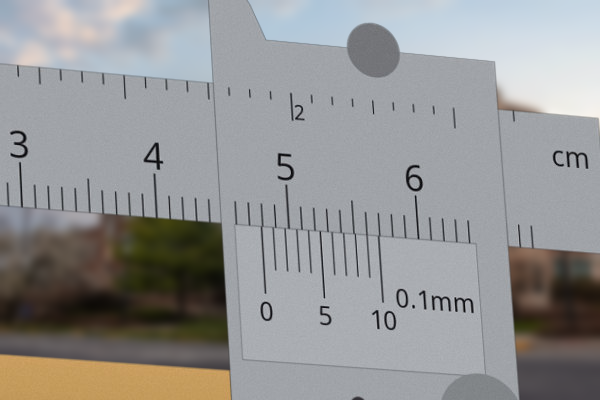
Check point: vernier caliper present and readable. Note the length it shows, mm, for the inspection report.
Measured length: 47.9 mm
